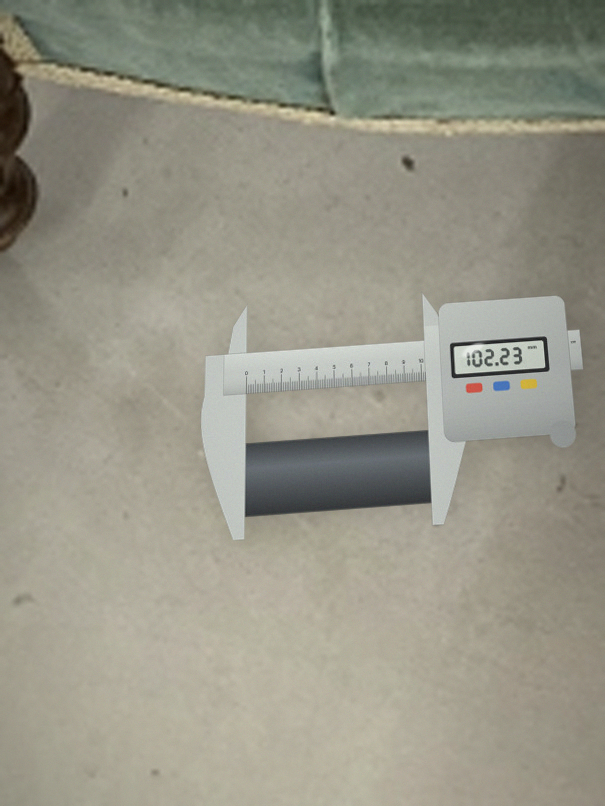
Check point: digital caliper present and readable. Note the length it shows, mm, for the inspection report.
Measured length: 102.23 mm
